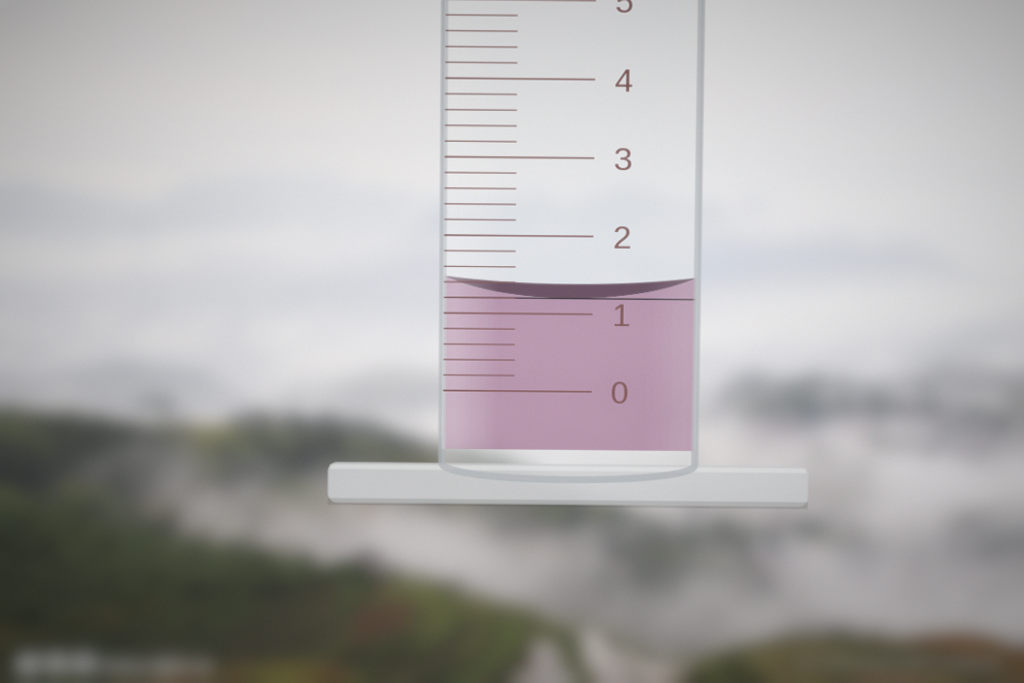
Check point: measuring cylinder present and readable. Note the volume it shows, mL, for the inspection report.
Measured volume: 1.2 mL
